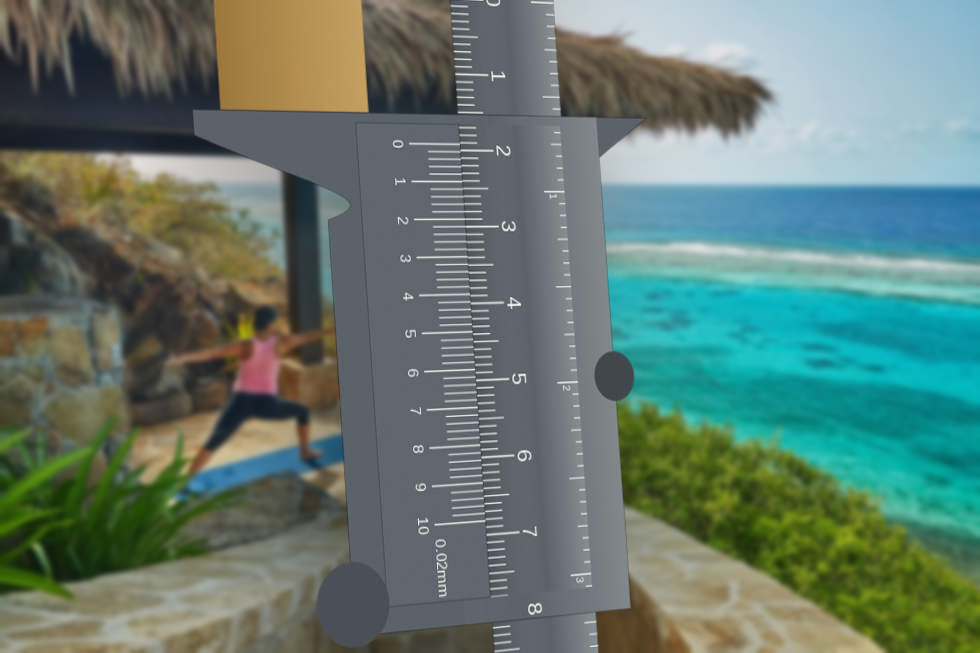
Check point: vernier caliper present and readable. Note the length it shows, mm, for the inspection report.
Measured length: 19.2 mm
